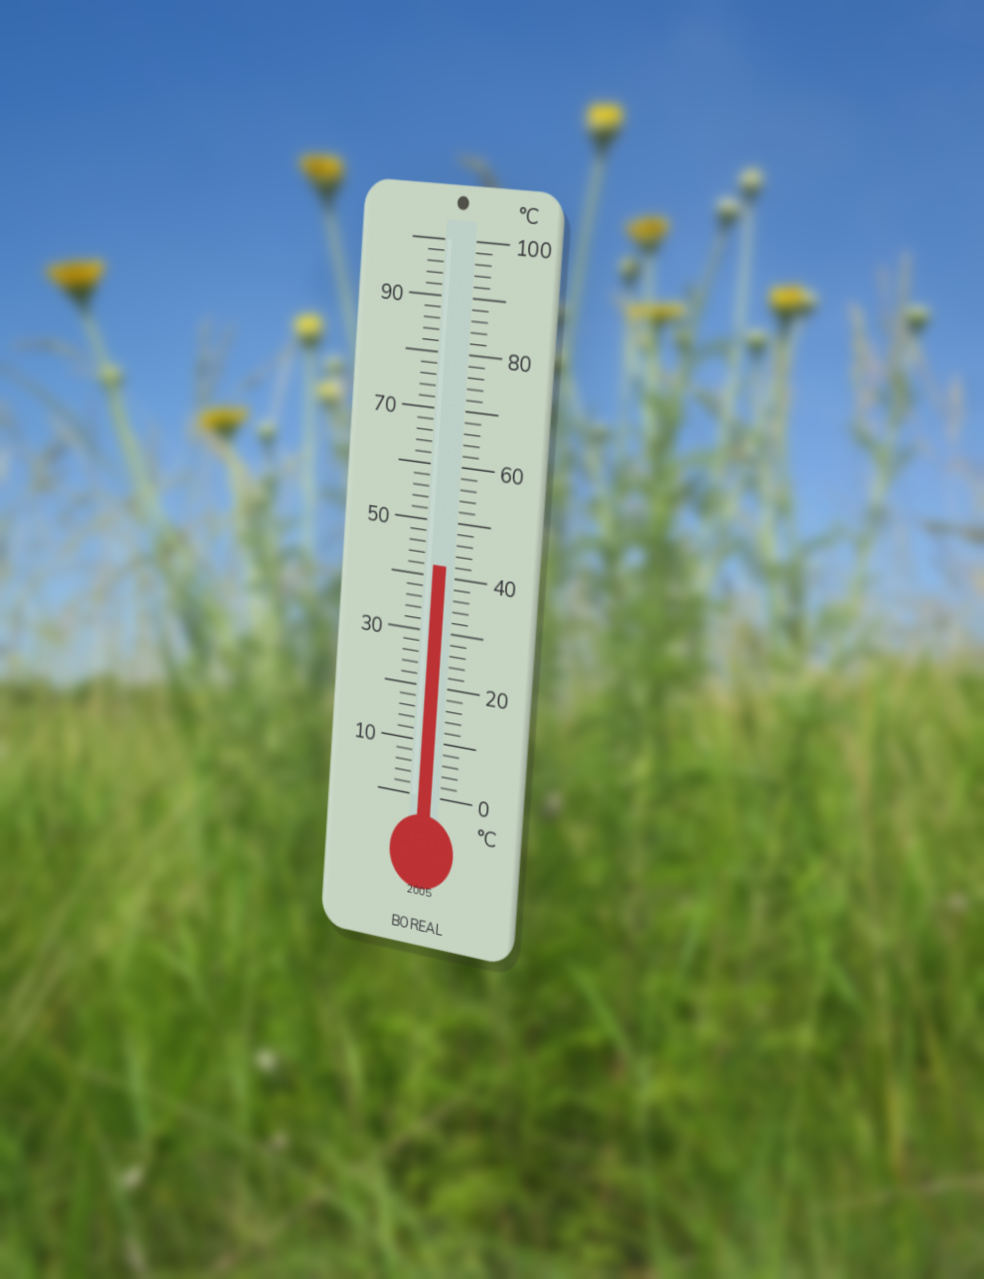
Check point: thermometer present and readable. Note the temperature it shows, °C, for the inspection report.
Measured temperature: 42 °C
